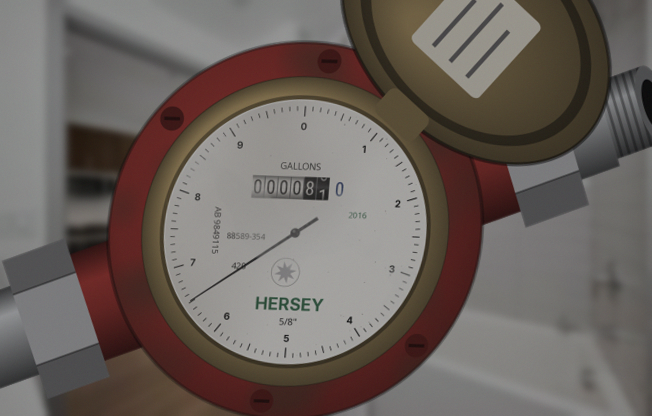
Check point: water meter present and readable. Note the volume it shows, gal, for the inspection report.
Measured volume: 806.5 gal
